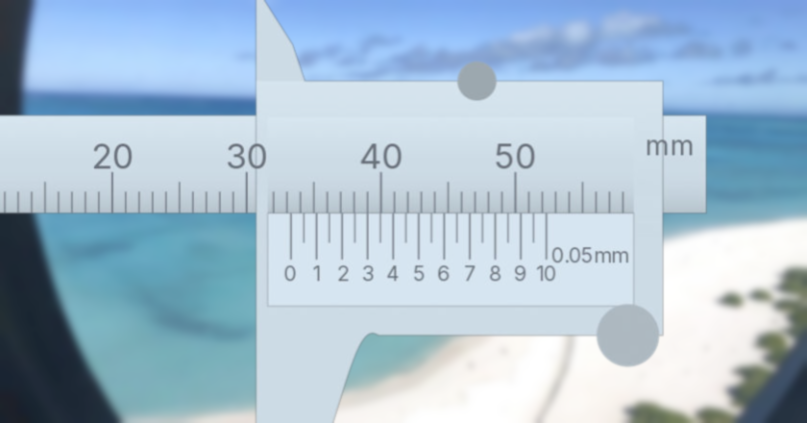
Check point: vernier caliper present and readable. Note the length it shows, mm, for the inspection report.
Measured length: 33.3 mm
